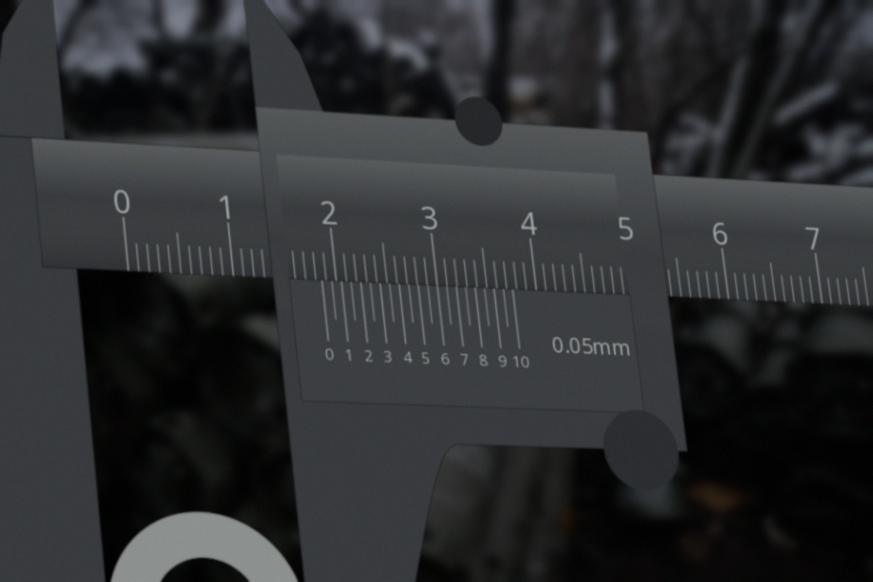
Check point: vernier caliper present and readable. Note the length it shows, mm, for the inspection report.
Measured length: 18.6 mm
